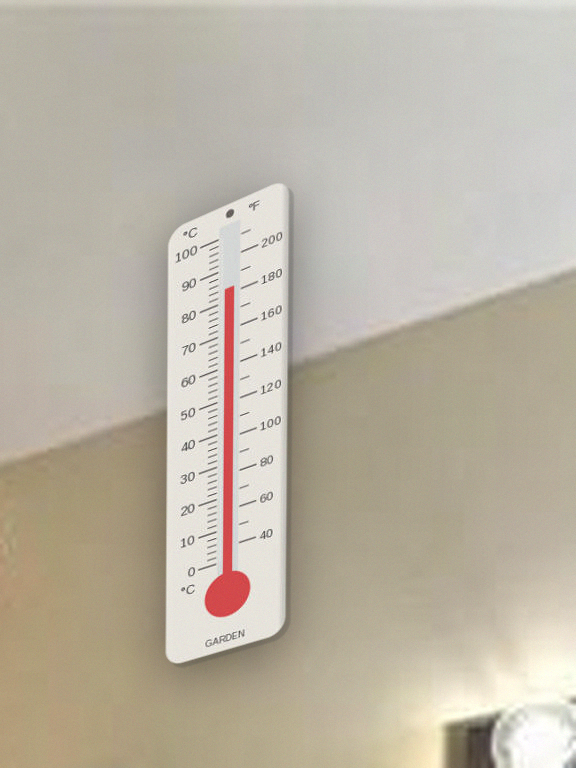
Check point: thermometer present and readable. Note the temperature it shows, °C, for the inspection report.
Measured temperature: 84 °C
